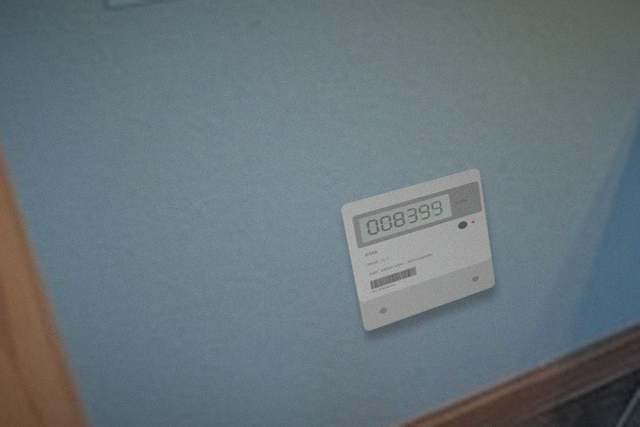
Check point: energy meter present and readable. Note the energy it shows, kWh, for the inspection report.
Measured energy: 8399 kWh
